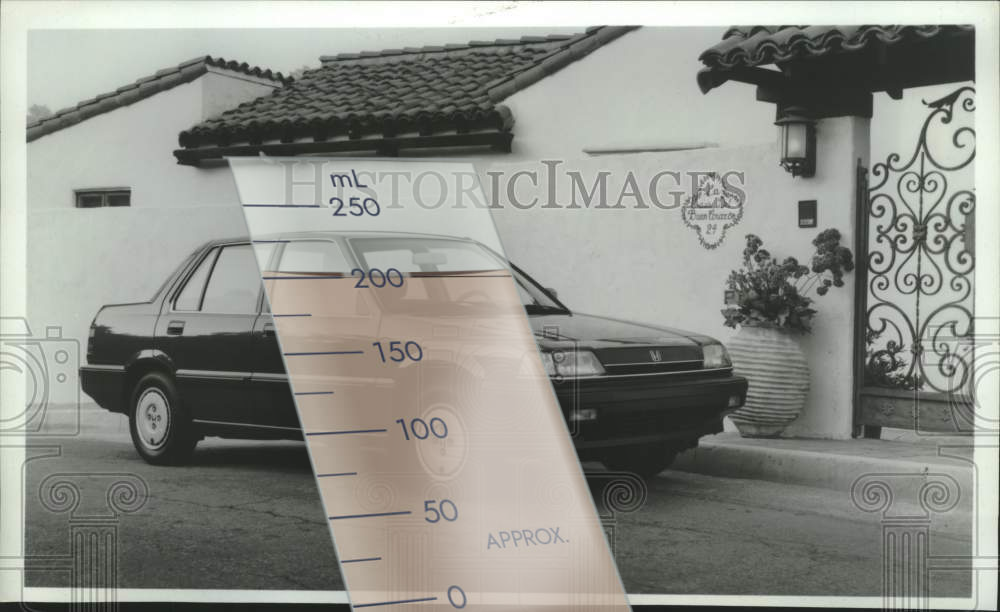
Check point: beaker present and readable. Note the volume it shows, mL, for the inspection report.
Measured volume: 200 mL
